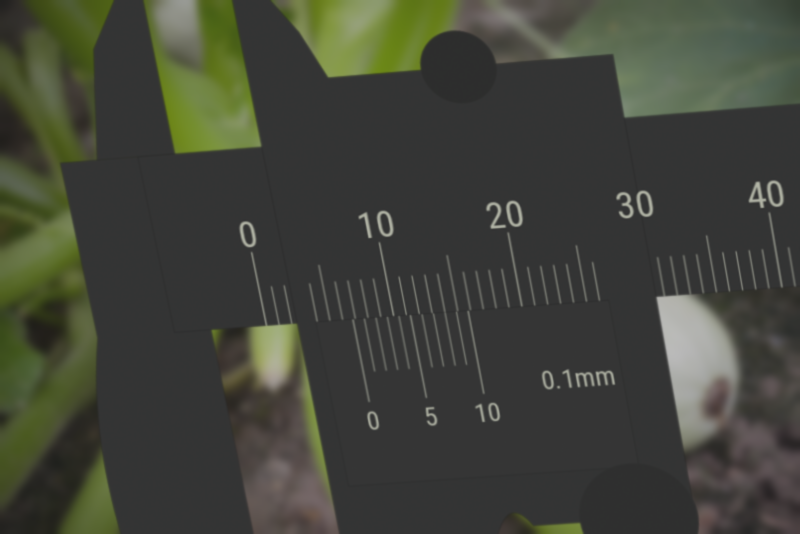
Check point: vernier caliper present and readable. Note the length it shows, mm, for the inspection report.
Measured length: 6.8 mm
